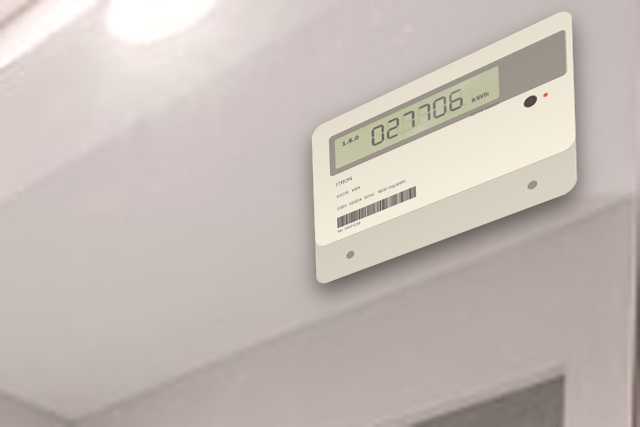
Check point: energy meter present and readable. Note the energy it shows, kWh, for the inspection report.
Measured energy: 27706 kWh
